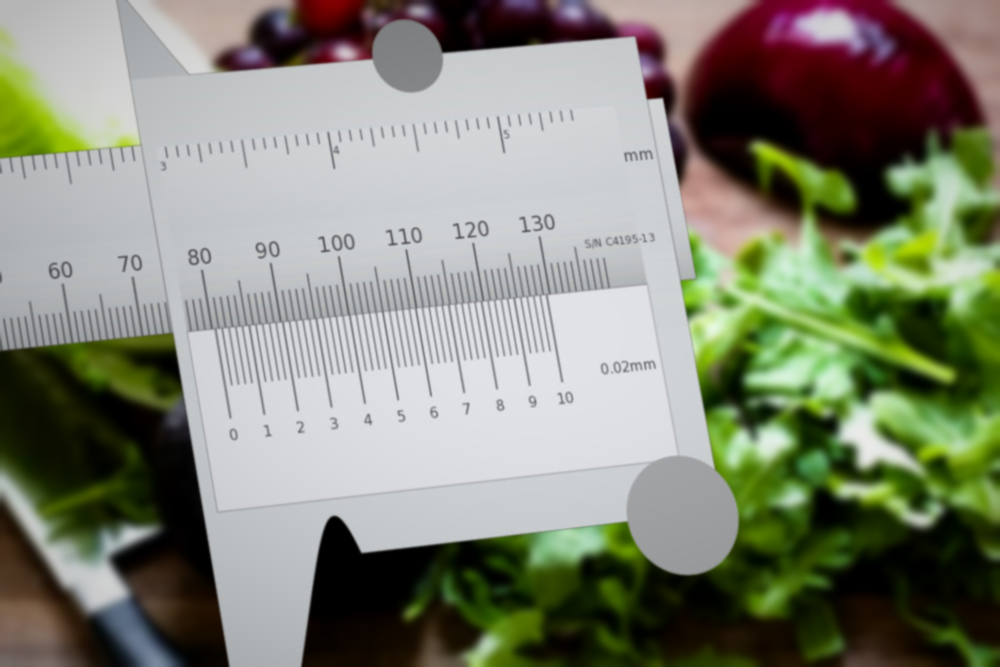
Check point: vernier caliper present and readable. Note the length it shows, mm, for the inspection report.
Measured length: 80.5 mm
